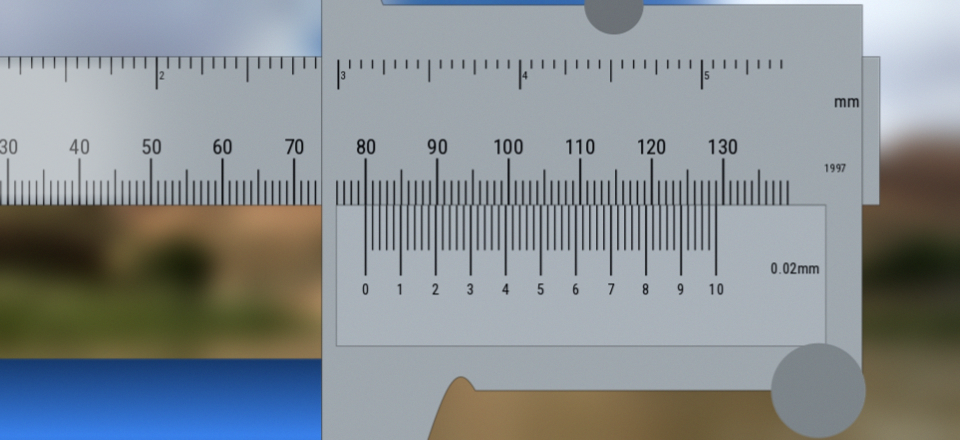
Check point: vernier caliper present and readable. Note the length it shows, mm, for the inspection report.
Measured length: 80.0 mm
